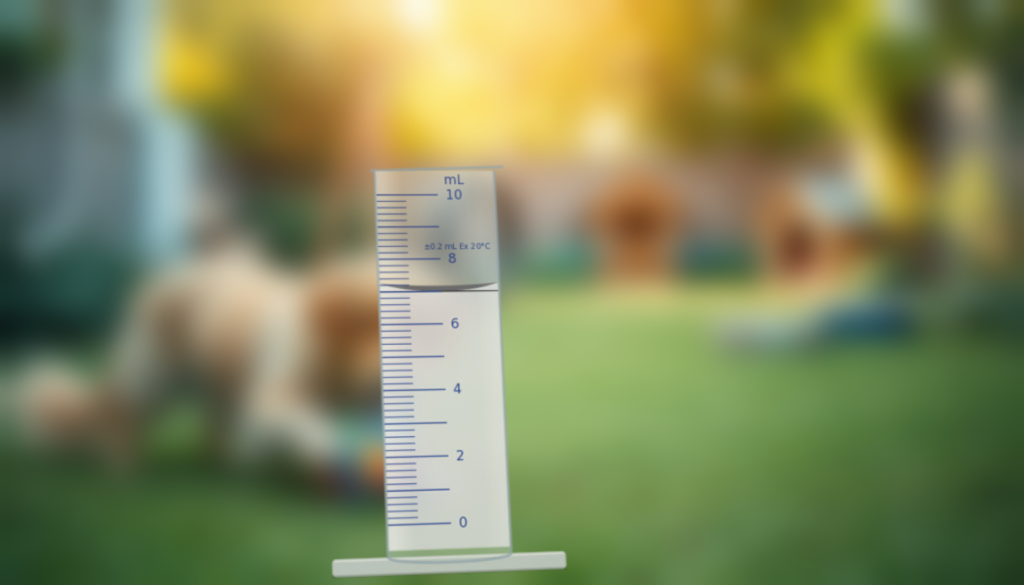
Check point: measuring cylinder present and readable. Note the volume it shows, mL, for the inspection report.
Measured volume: 7 mL
